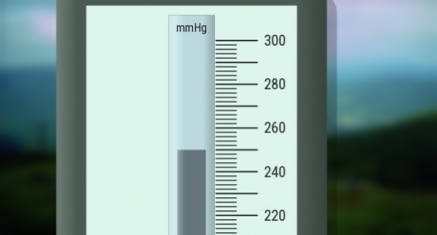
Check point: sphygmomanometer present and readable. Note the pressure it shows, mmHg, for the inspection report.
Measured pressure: 250 mmHg
